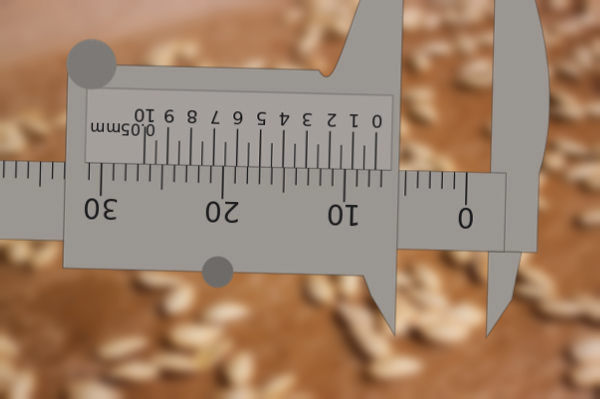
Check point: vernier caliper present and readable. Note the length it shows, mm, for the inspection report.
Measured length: 7.5 mm
